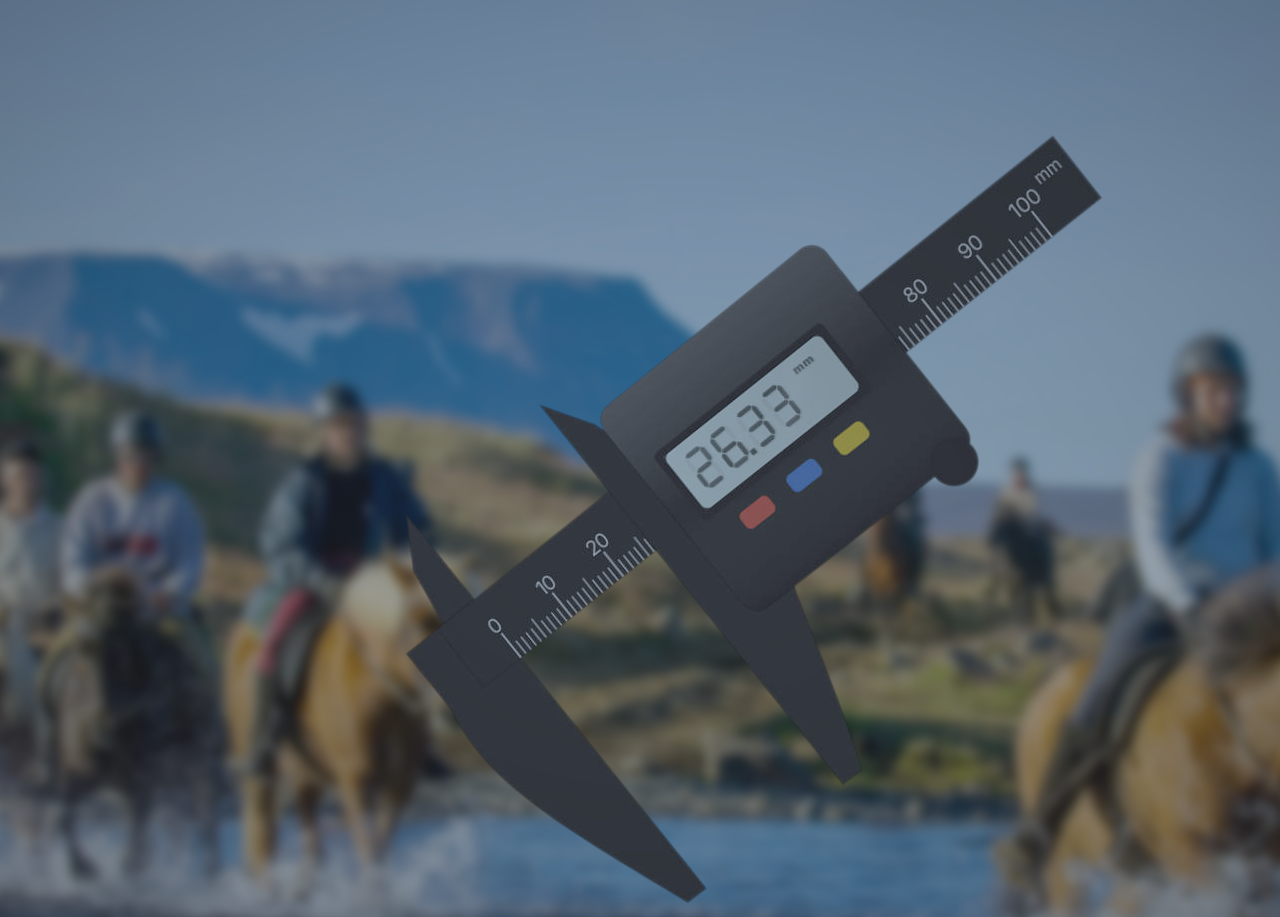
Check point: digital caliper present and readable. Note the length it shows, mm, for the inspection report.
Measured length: 26.33 mm
